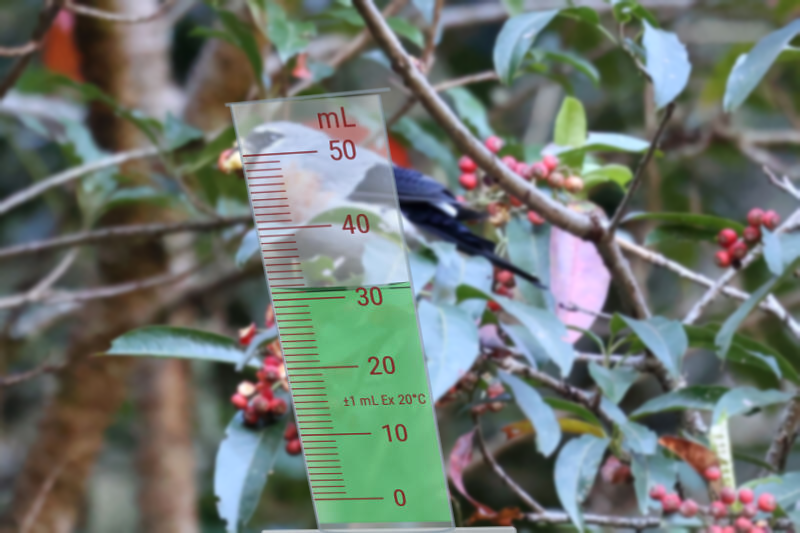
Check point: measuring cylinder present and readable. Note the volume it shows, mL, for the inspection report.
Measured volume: 31 mL
